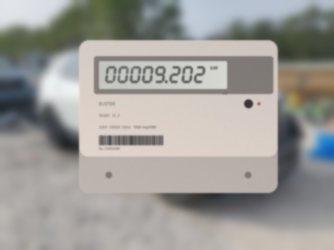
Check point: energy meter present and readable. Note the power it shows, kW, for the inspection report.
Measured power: 9.202 kW
